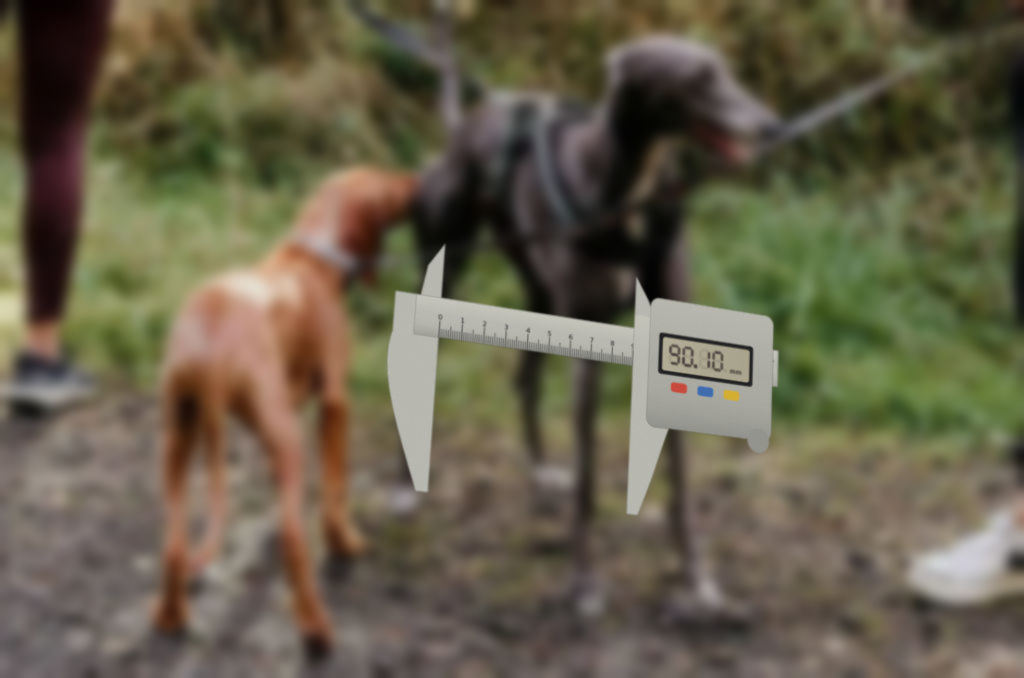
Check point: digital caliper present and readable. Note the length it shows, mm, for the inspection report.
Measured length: 90.10 mm
